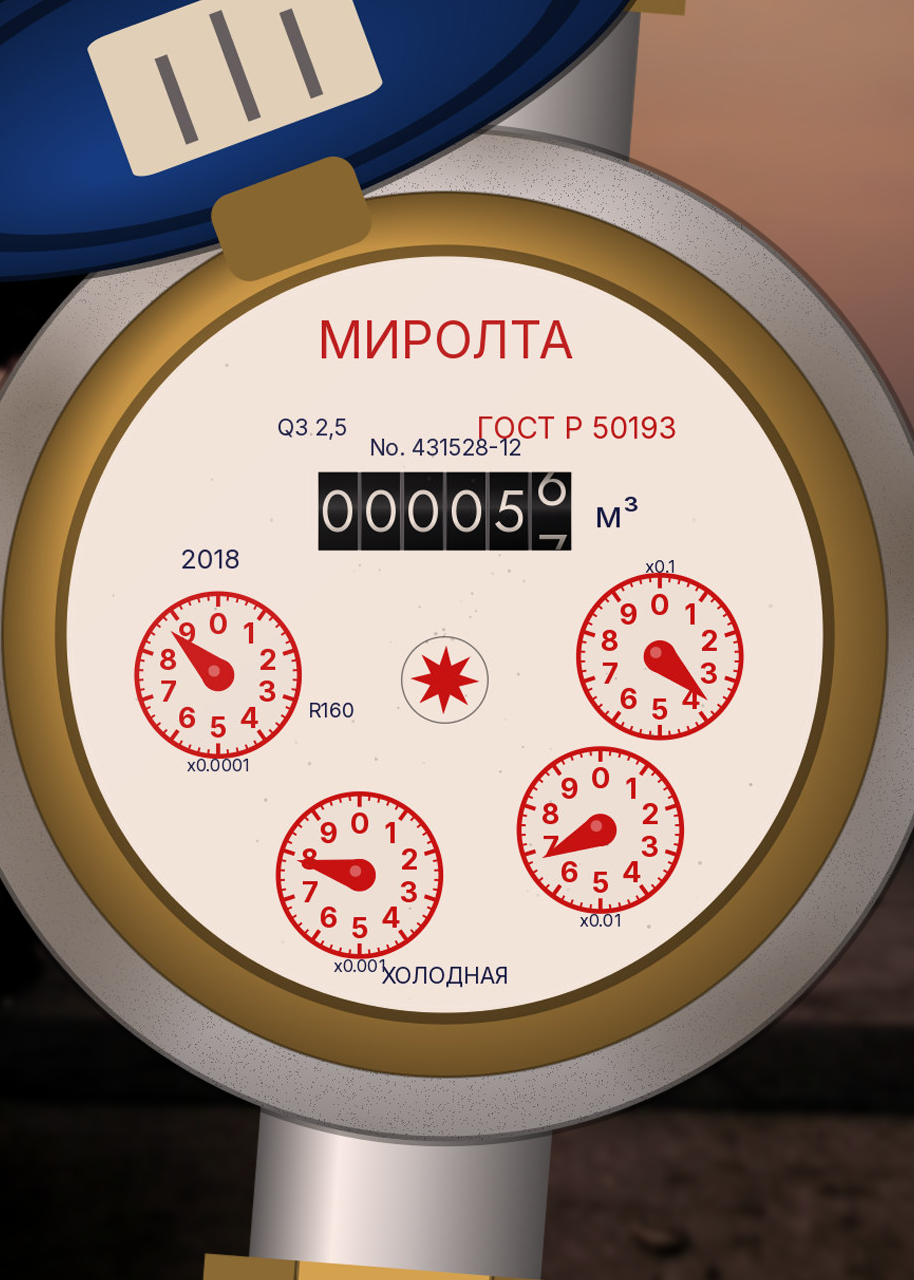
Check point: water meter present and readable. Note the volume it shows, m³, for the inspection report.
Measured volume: 56.3678 m³
